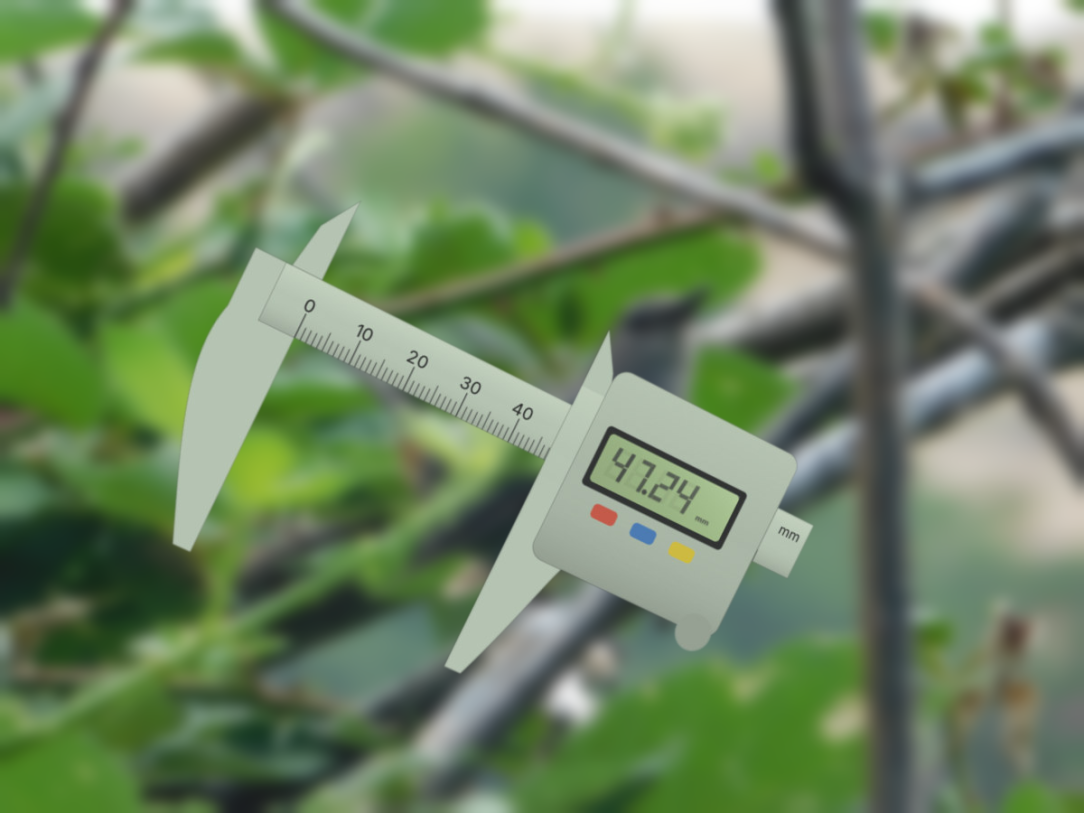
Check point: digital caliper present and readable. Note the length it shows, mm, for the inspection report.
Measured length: 47.24 mm
